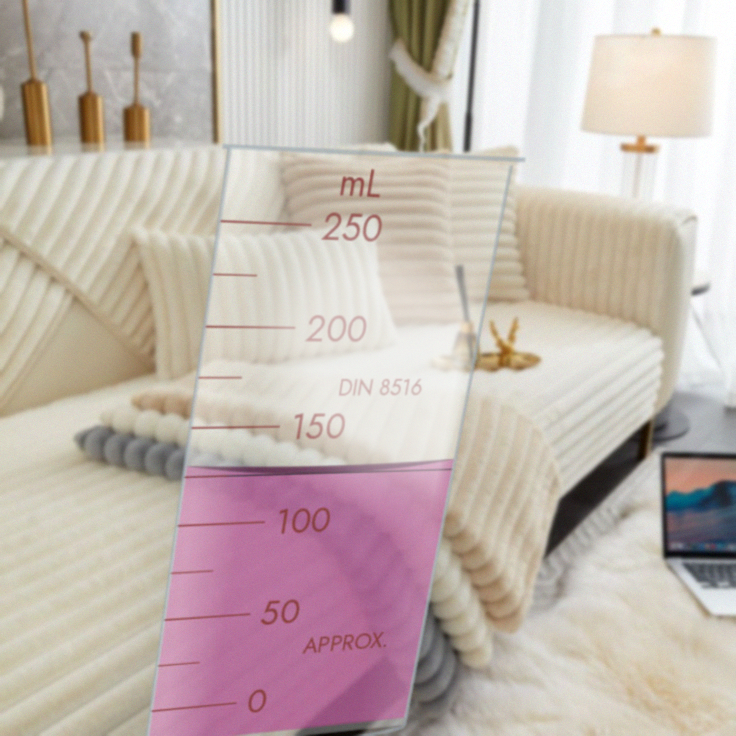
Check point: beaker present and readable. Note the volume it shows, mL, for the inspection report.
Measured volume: 125 mL
